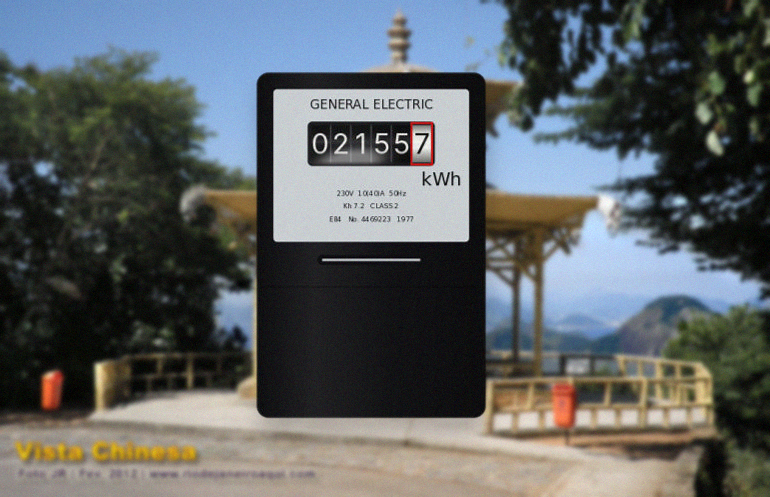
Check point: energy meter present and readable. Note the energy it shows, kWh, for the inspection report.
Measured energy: 2155.7 kWh
